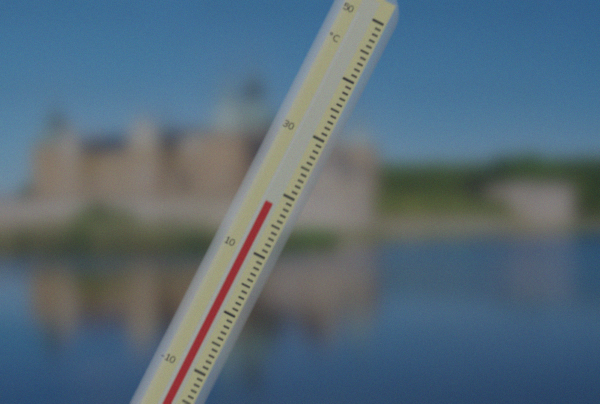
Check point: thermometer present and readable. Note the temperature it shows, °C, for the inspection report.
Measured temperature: 18 °C
